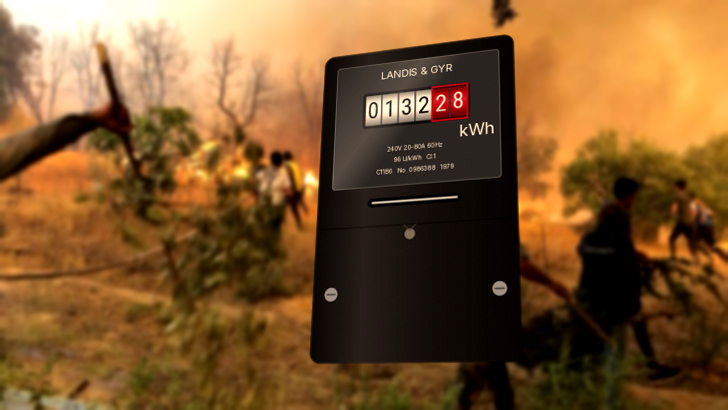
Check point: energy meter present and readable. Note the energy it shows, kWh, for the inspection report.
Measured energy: 132.28 kWh
